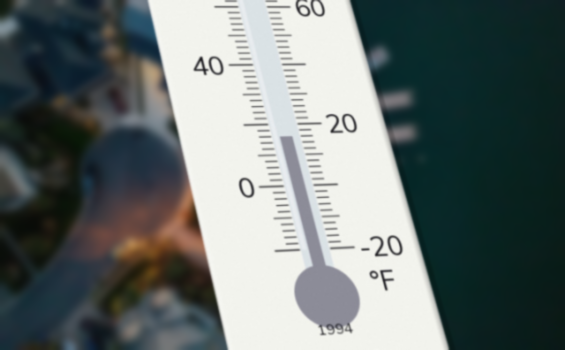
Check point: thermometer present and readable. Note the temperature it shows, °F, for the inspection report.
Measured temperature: 16 °F
